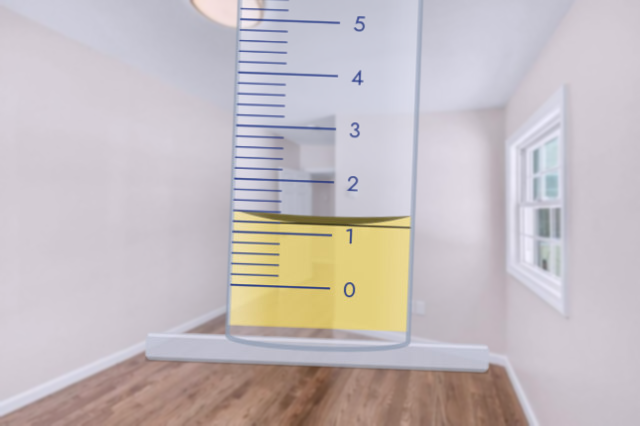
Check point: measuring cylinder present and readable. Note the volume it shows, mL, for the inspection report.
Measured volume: 1.2 mL
